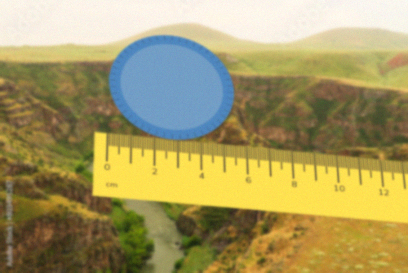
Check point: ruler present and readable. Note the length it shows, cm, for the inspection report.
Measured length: 5.5 cm
